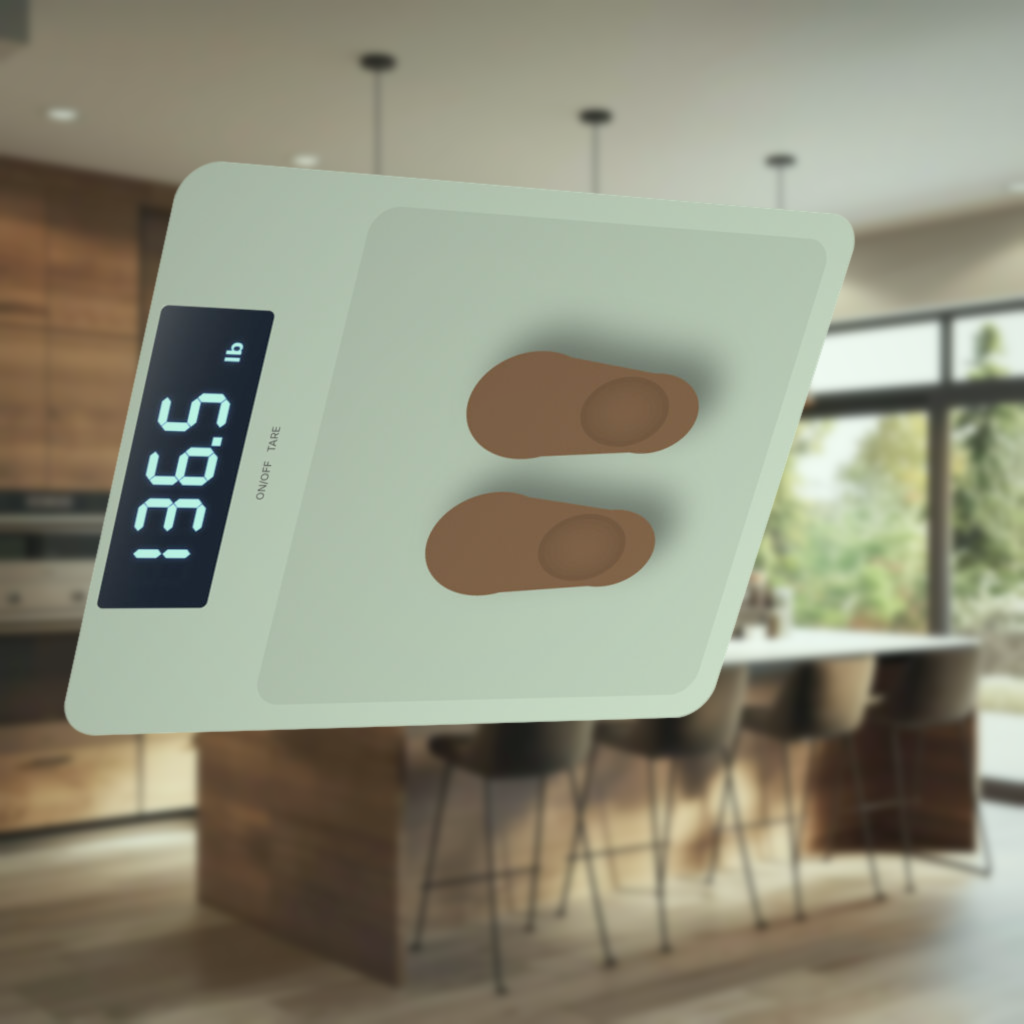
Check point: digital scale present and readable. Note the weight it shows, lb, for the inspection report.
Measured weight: 136.5 lb
